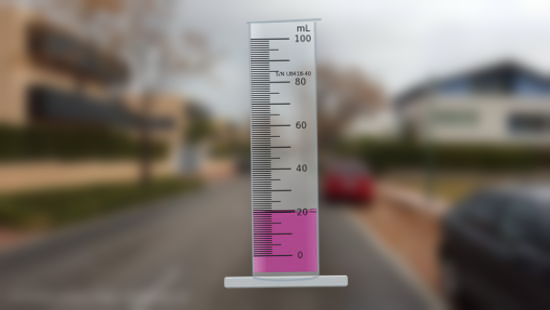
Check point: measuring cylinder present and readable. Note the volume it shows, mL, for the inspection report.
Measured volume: 20 mL
